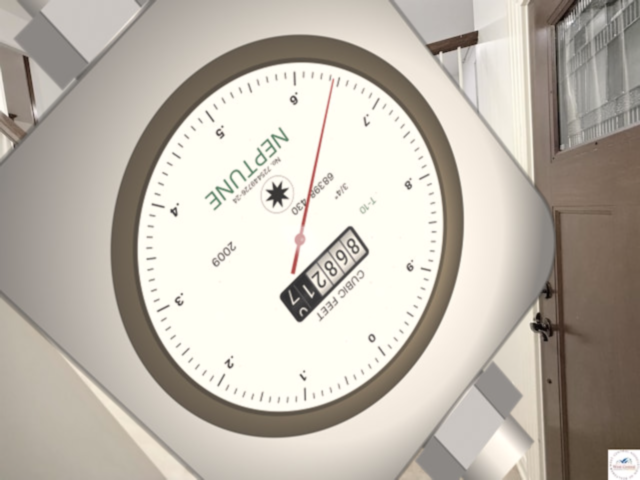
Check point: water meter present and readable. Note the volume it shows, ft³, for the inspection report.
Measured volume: 868216.64 ft³
